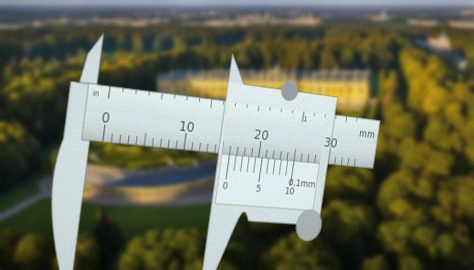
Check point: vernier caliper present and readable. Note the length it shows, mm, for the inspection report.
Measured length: 16.0 mm
